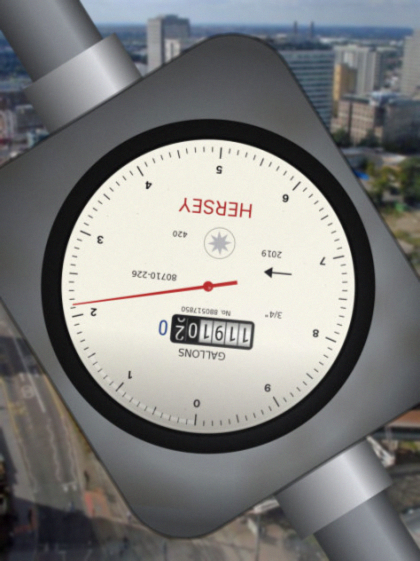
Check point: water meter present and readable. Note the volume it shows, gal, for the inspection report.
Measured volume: 1191022.1 gal
